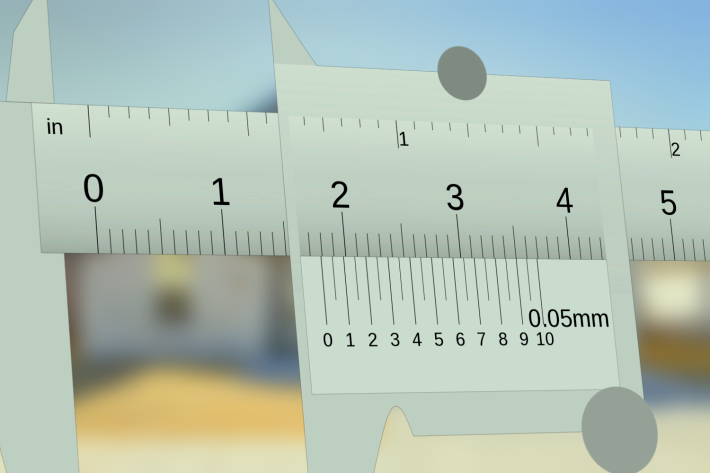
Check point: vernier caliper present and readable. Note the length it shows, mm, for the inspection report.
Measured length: 17.9 mm
